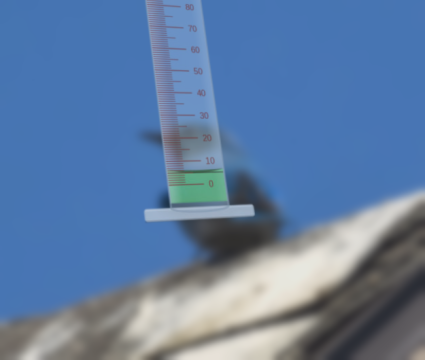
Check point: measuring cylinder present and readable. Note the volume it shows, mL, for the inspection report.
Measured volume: 5 mL
